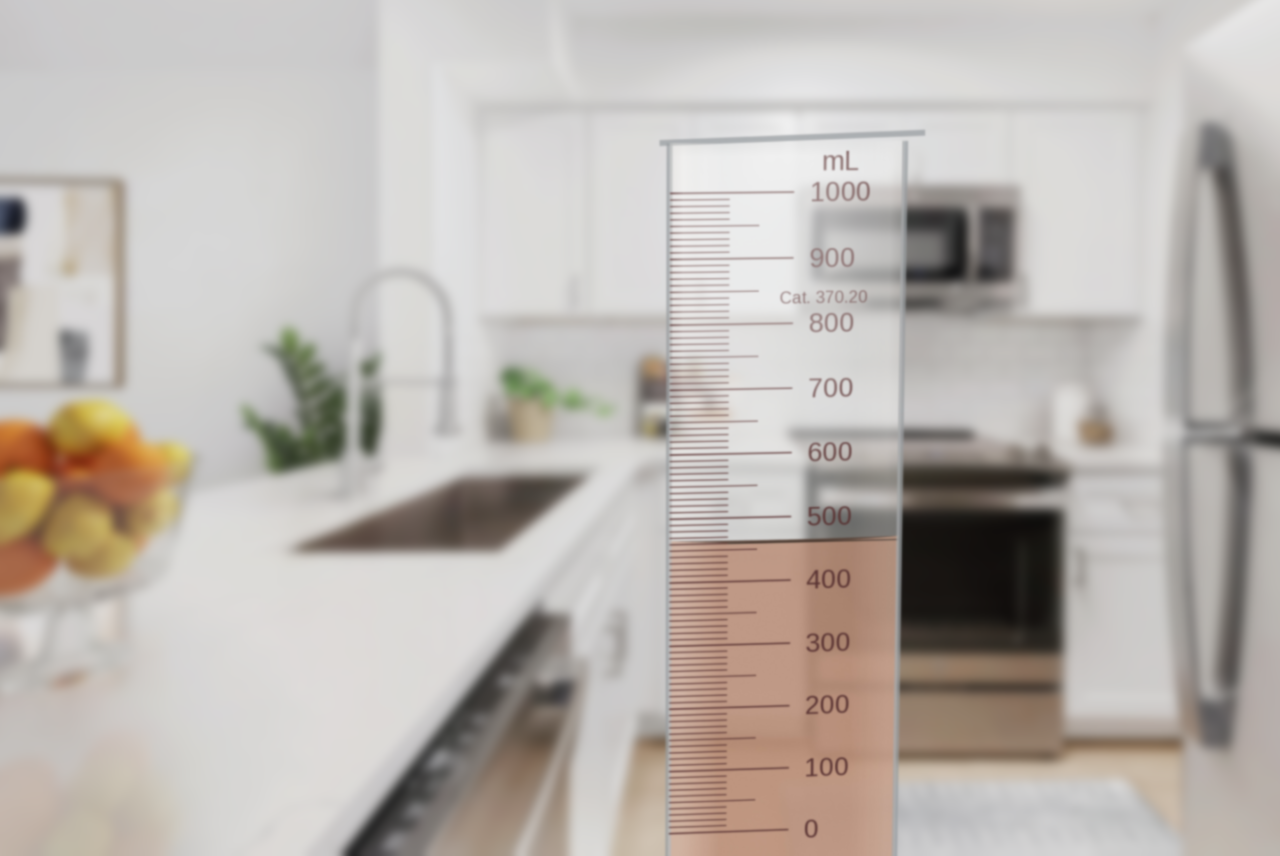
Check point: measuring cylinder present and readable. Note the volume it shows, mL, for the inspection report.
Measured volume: 460 mL
